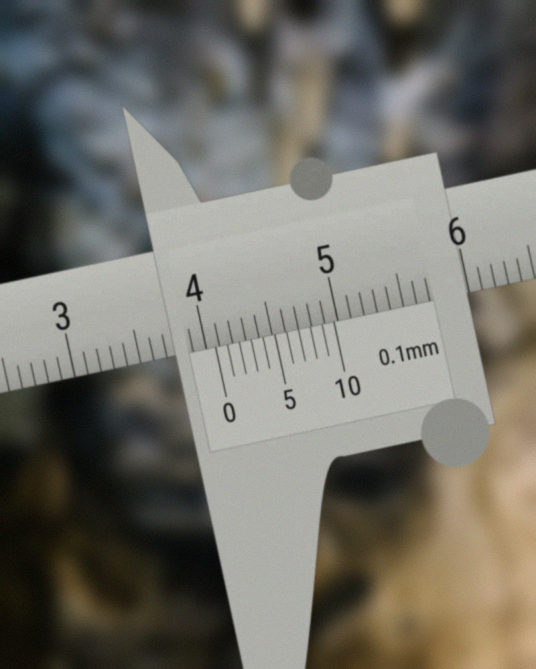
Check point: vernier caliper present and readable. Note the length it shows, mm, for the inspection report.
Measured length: 40.7 mm
